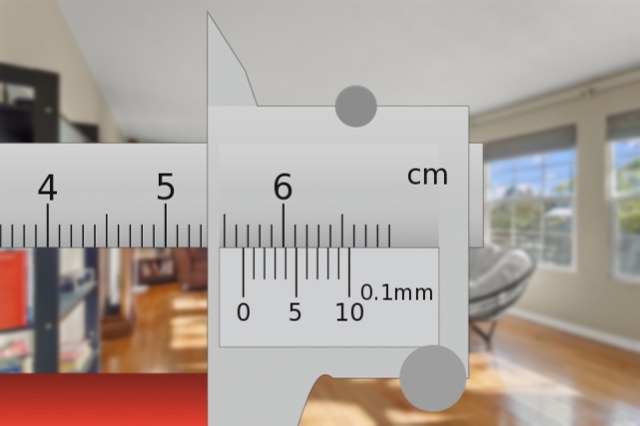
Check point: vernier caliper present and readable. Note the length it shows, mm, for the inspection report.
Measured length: 56.6 mm
